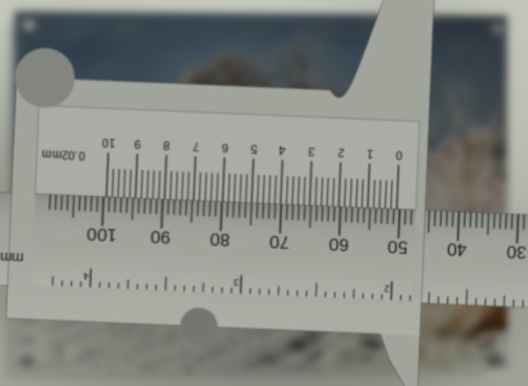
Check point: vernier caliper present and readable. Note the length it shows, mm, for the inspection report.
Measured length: 50.5 mm
